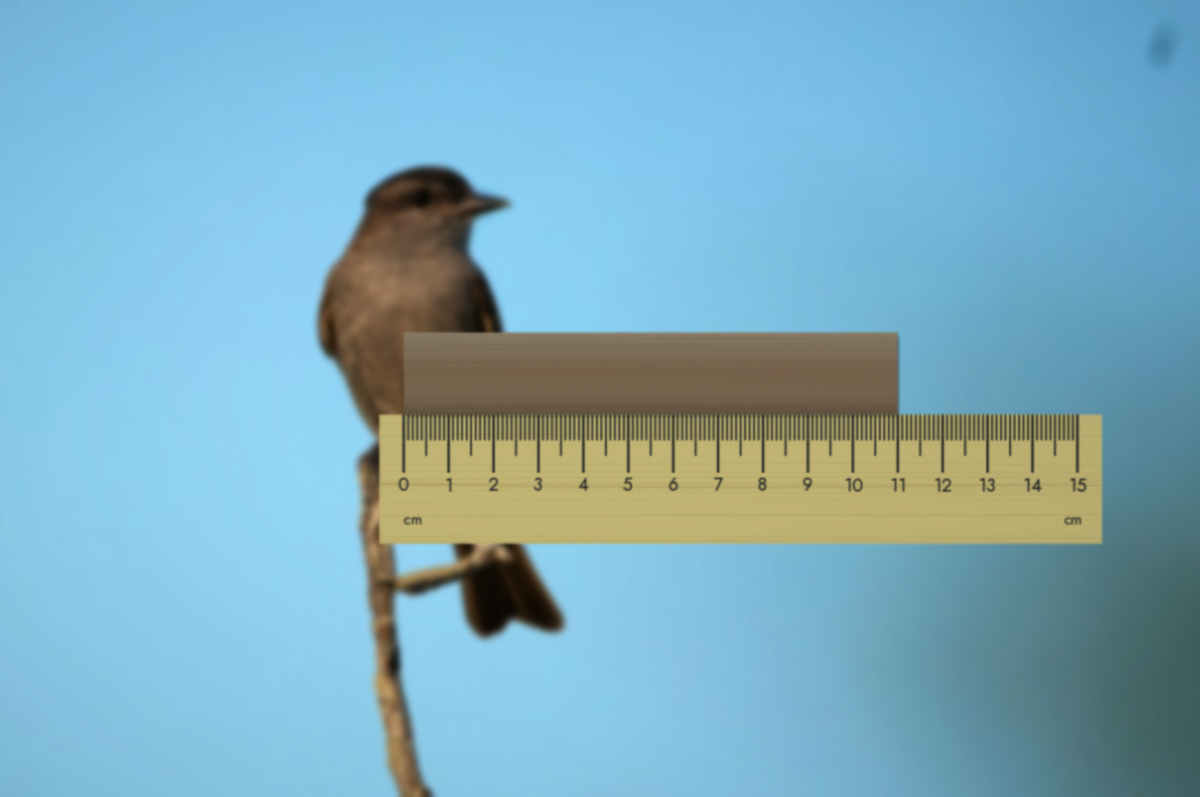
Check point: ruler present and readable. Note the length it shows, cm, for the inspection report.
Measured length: 11 cm
